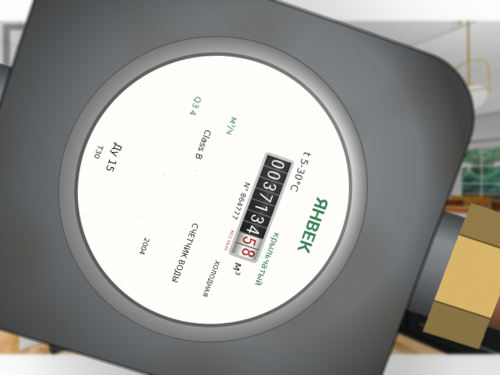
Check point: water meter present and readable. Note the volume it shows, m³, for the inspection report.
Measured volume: 37134.58 m³
